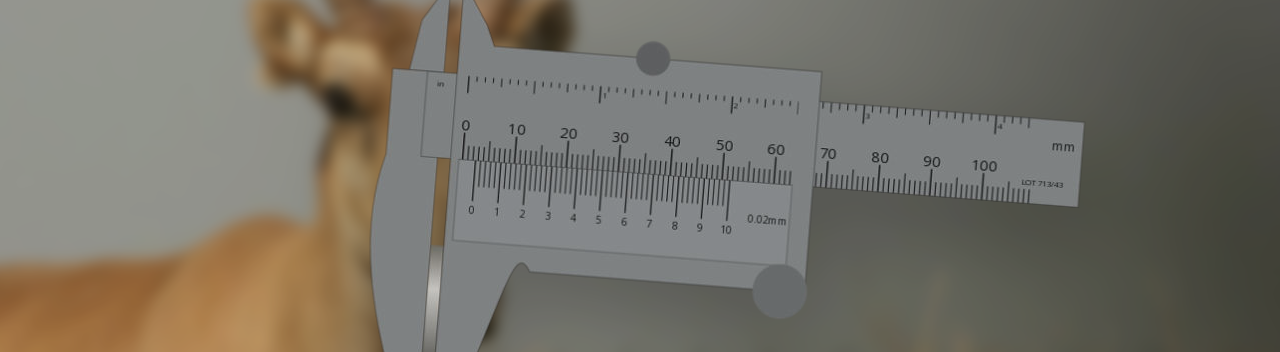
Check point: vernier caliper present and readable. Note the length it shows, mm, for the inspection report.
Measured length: 2.5 mm
